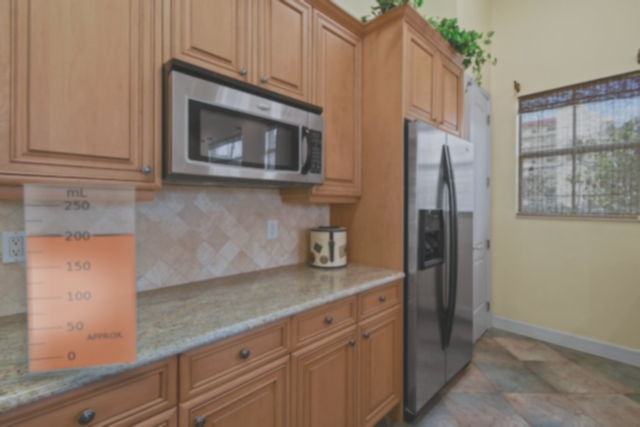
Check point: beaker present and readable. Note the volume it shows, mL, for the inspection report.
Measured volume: 200 mL
